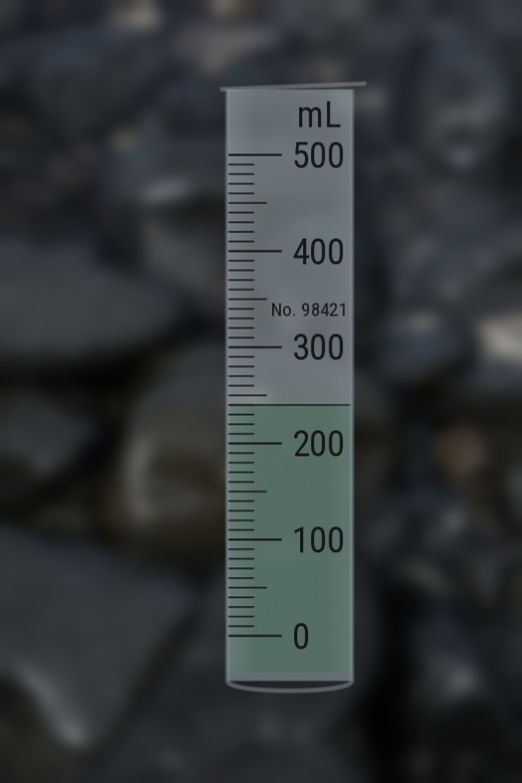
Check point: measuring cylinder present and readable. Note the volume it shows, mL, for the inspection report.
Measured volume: 240 mL
